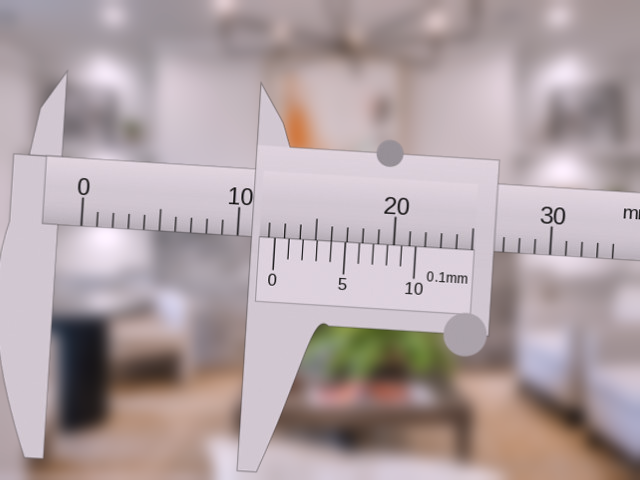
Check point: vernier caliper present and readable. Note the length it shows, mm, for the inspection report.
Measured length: 12.4 mm
